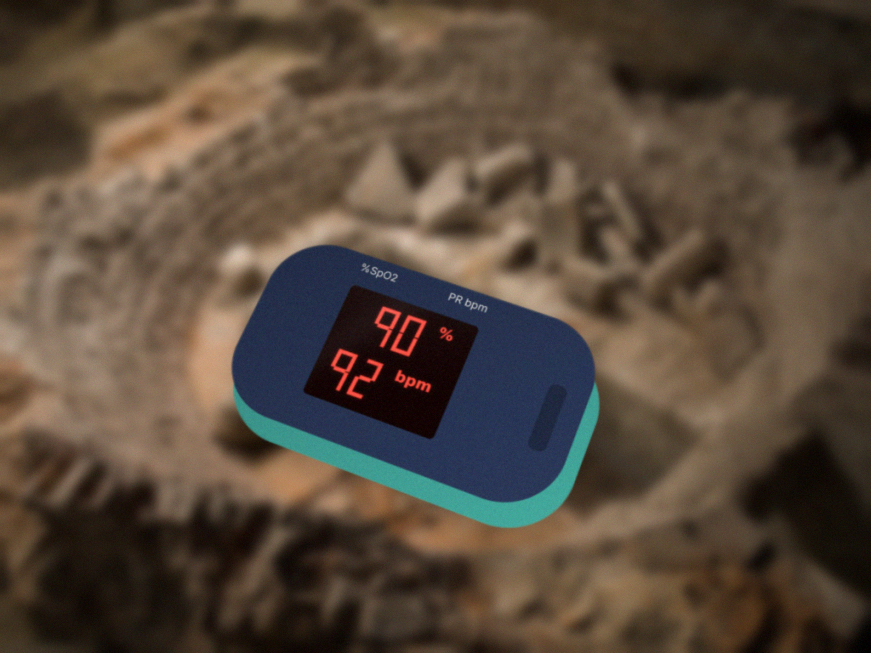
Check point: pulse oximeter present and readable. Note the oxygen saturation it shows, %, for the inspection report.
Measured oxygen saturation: 90 %
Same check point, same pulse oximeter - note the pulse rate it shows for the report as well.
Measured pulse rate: 92 bpm
